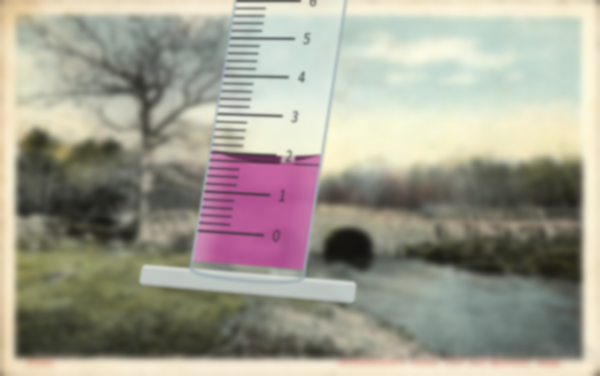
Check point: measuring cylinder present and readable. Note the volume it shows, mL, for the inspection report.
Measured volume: 1.8 mL
